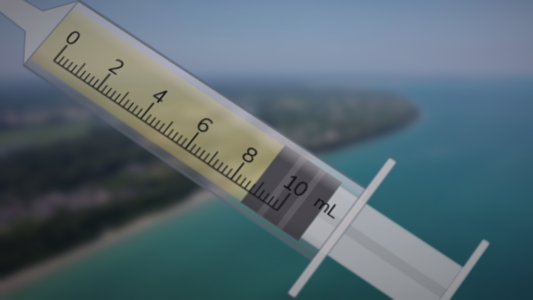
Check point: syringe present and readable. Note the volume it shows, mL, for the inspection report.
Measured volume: 8.8 mL
